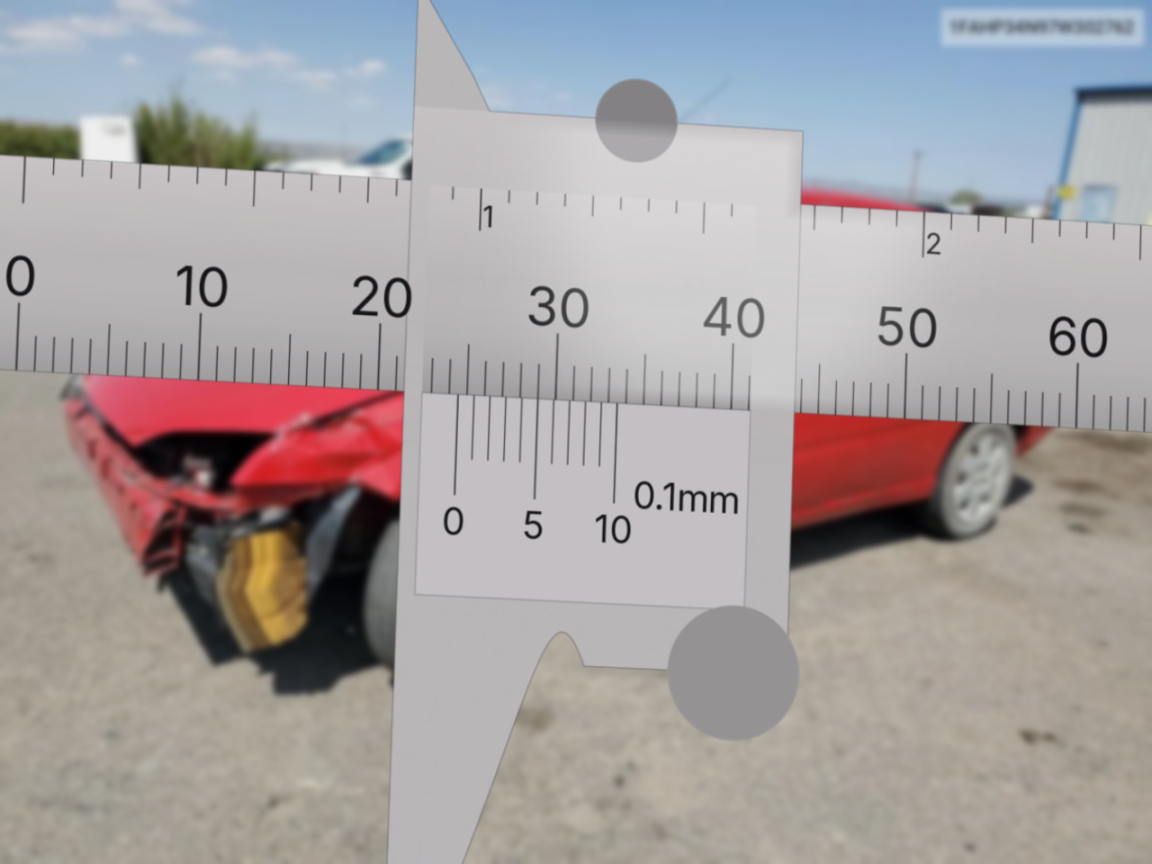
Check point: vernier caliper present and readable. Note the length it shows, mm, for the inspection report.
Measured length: 24.5 mm
